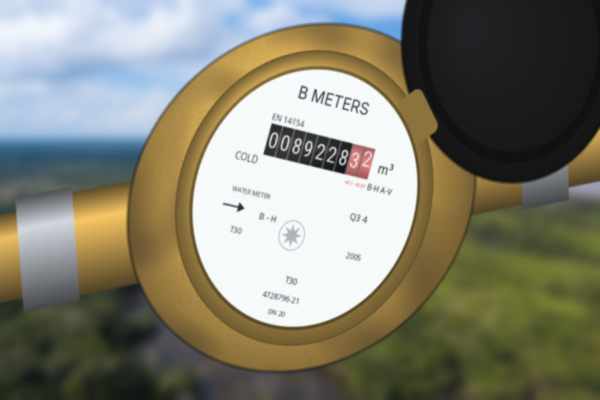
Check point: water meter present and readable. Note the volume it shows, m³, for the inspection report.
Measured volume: 89228.32 m³
